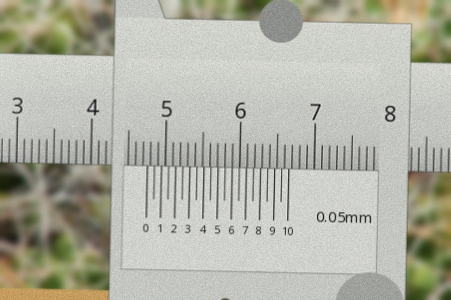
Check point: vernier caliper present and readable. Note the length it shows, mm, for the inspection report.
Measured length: 47.6 mm
